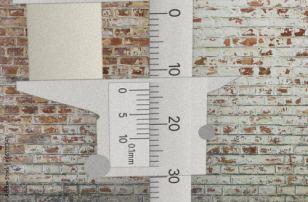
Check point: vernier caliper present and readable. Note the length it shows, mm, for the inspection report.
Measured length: 13.6 mm
